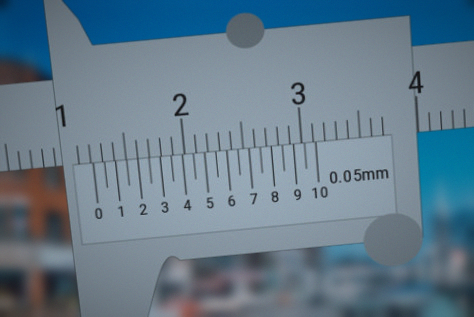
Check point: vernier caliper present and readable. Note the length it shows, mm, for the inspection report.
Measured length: 12.2 mm
